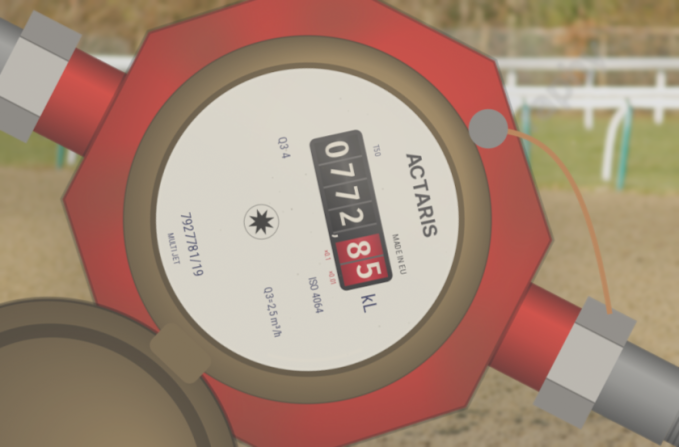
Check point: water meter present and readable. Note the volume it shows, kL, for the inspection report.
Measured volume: 772.85 kL
